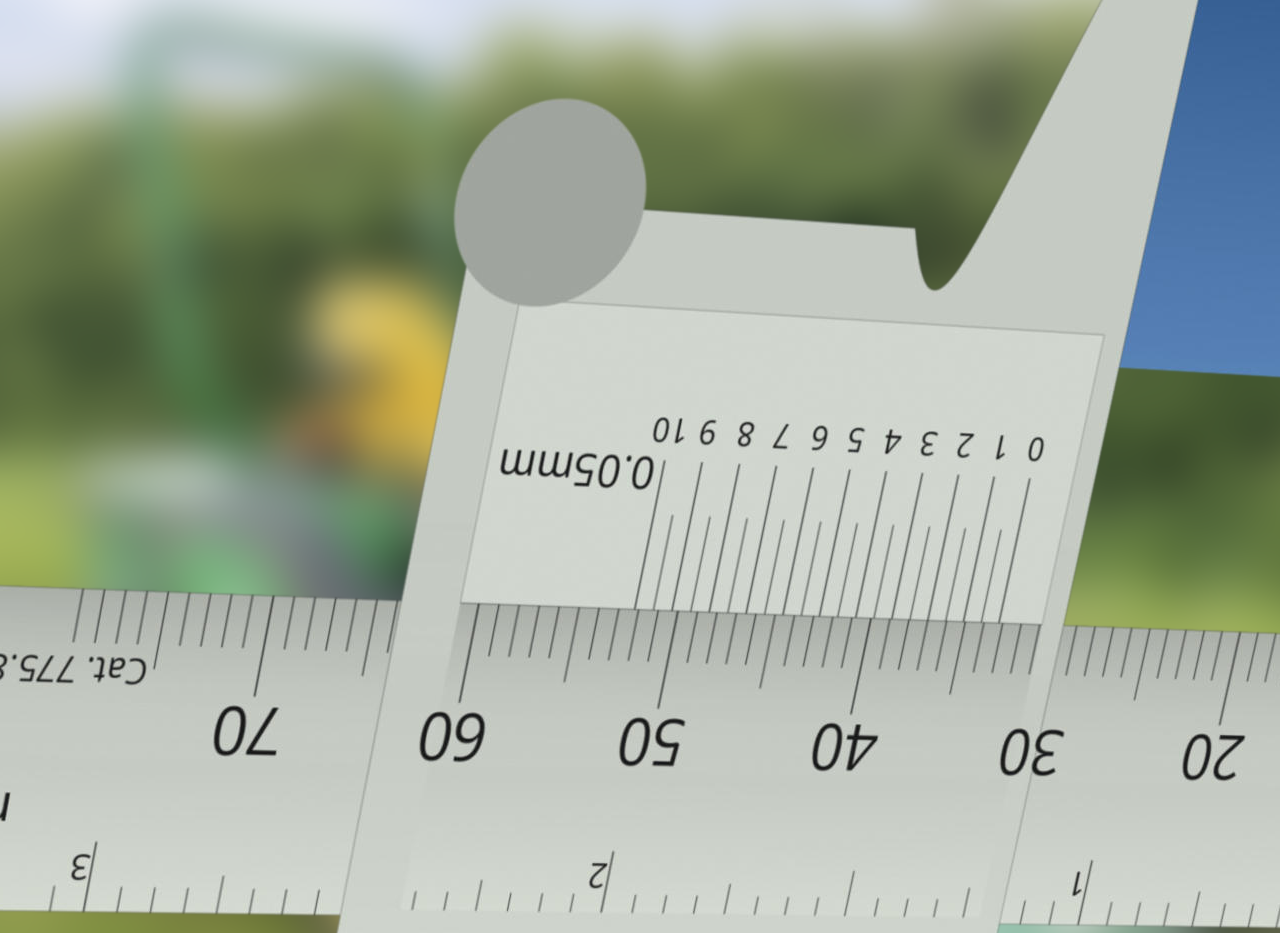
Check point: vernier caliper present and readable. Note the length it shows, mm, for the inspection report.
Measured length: 33.2 mm
